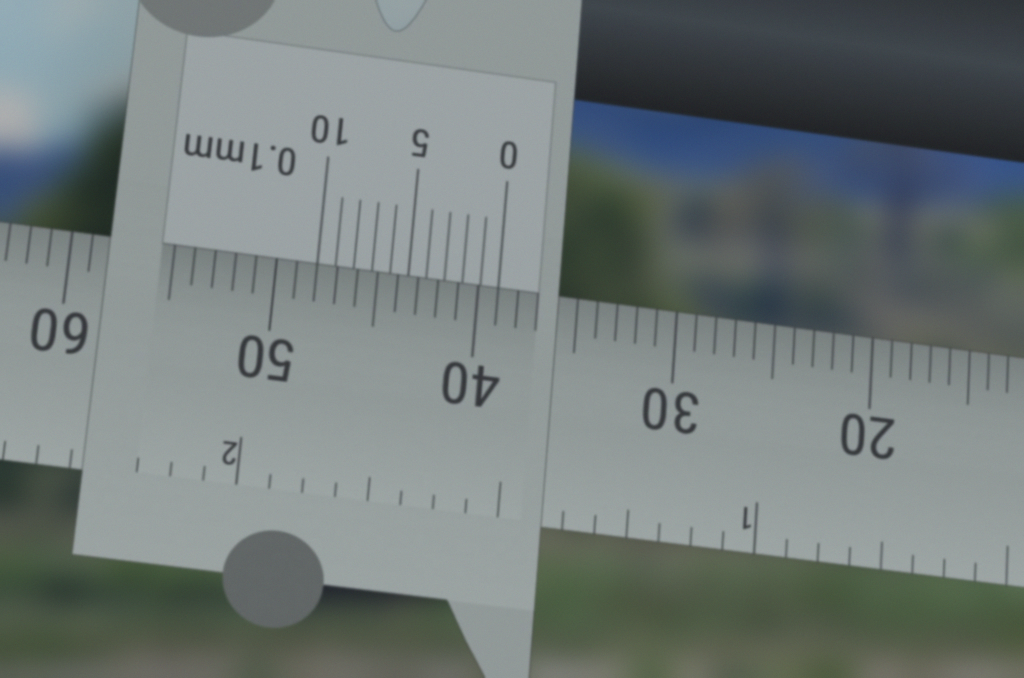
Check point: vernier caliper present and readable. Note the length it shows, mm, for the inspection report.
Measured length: 39.0 mm
